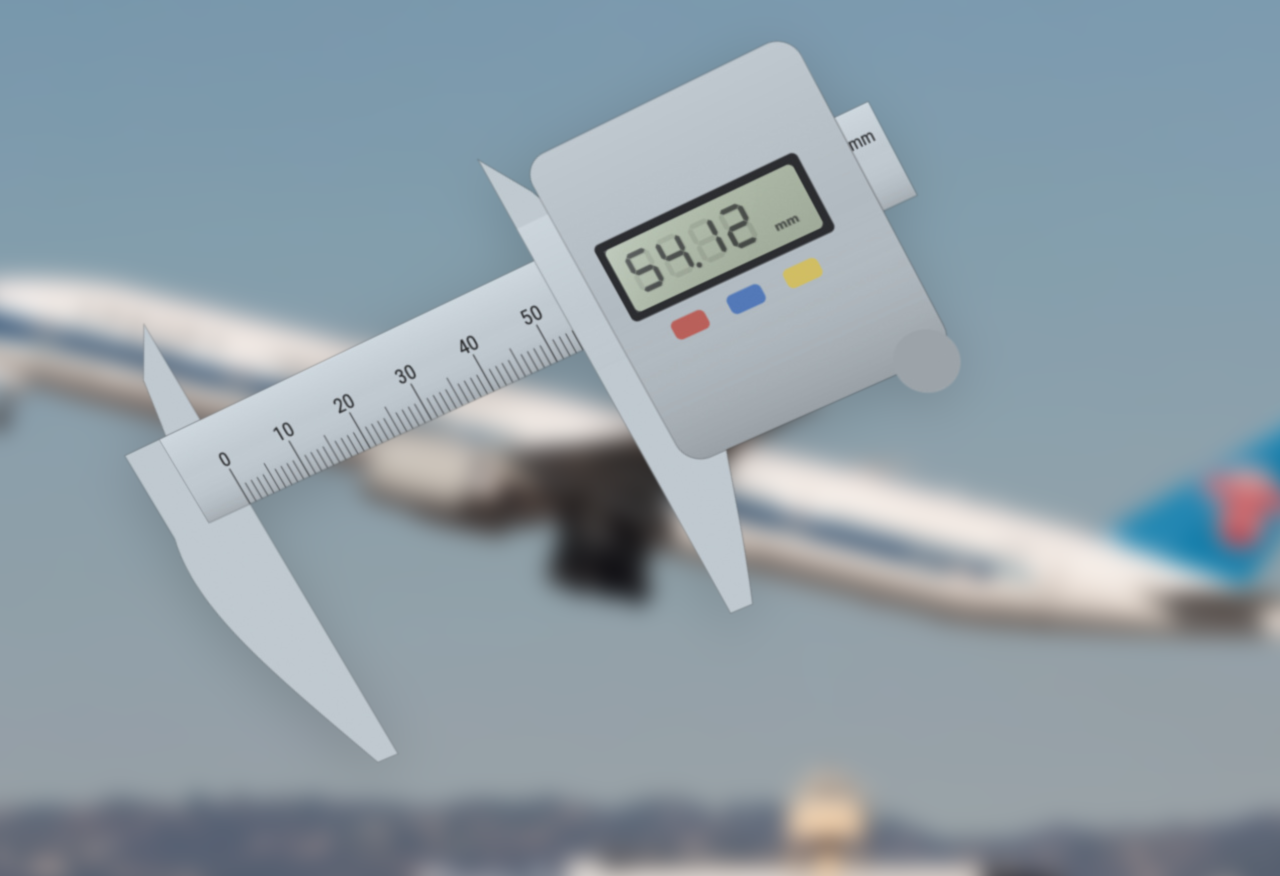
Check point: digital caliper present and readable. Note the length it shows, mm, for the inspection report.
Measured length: 54.12 mm
